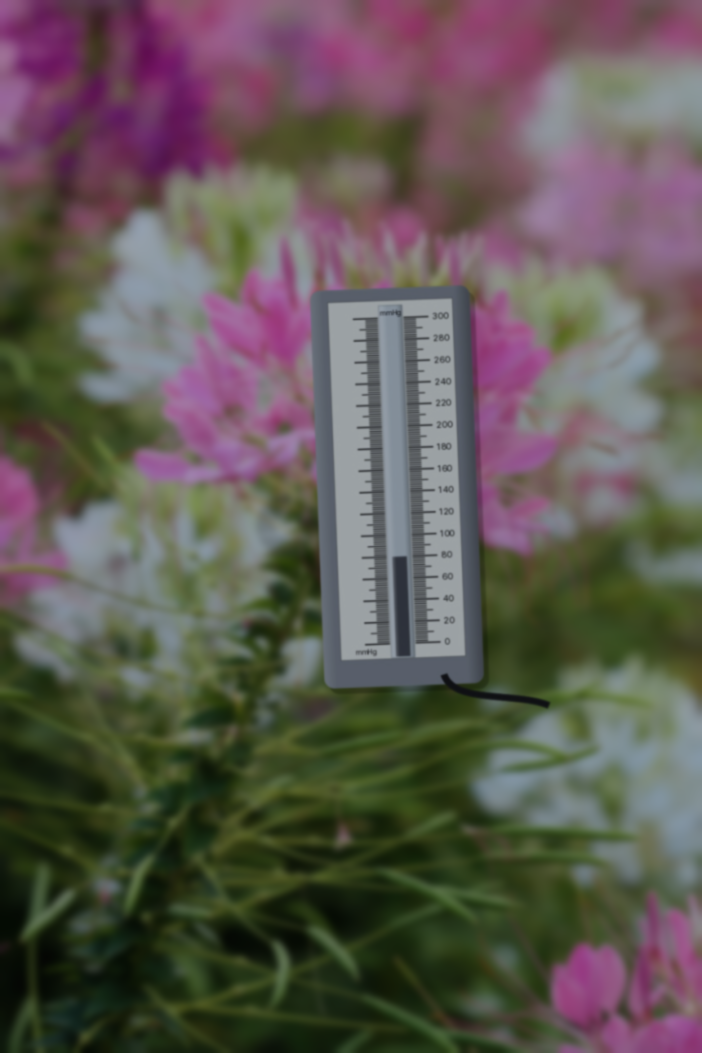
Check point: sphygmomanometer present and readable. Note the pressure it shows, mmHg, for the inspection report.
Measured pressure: 80 mmHg
